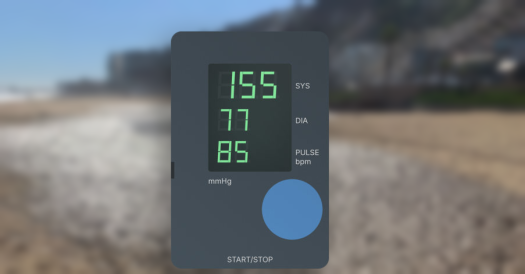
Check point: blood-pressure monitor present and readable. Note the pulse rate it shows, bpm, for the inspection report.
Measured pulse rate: 85 bpm
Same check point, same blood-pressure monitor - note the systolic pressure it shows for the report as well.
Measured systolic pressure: 155 mmHg
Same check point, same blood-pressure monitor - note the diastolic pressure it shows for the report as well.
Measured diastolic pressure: 77 mmHg
